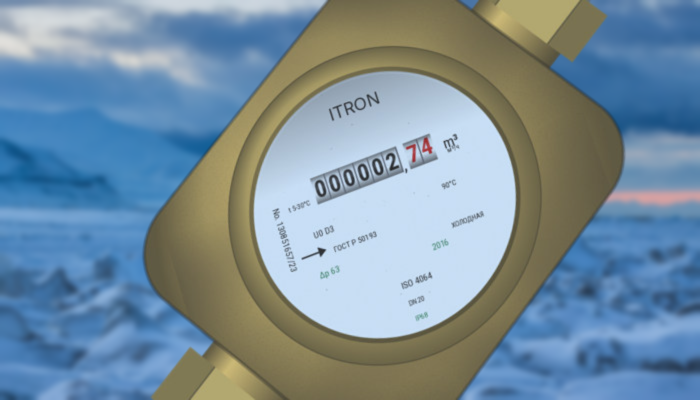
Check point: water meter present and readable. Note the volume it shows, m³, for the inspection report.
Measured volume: 2.74 m³
